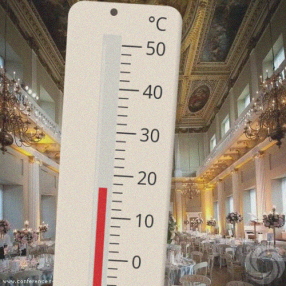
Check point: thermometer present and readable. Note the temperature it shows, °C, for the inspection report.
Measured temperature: 17 °C
